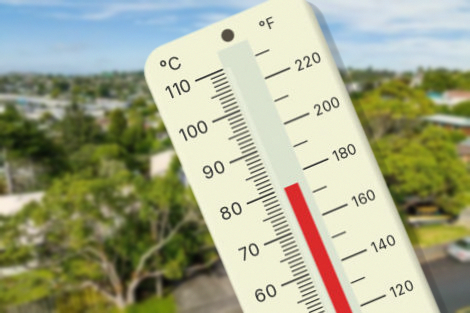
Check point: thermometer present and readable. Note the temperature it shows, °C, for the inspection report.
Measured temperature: 80 °C
